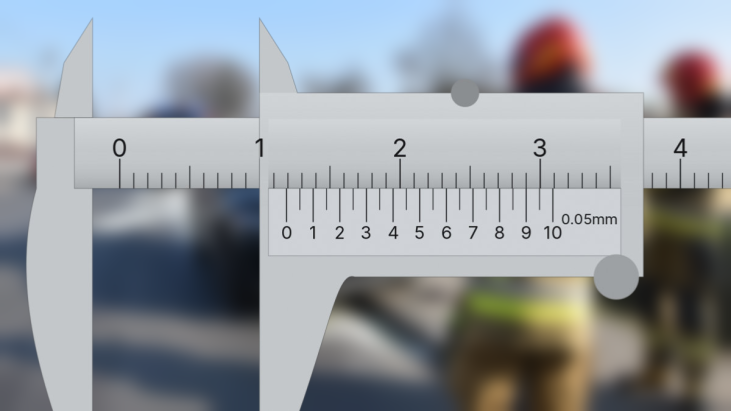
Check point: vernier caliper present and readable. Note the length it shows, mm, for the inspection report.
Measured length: 11.9 mm
